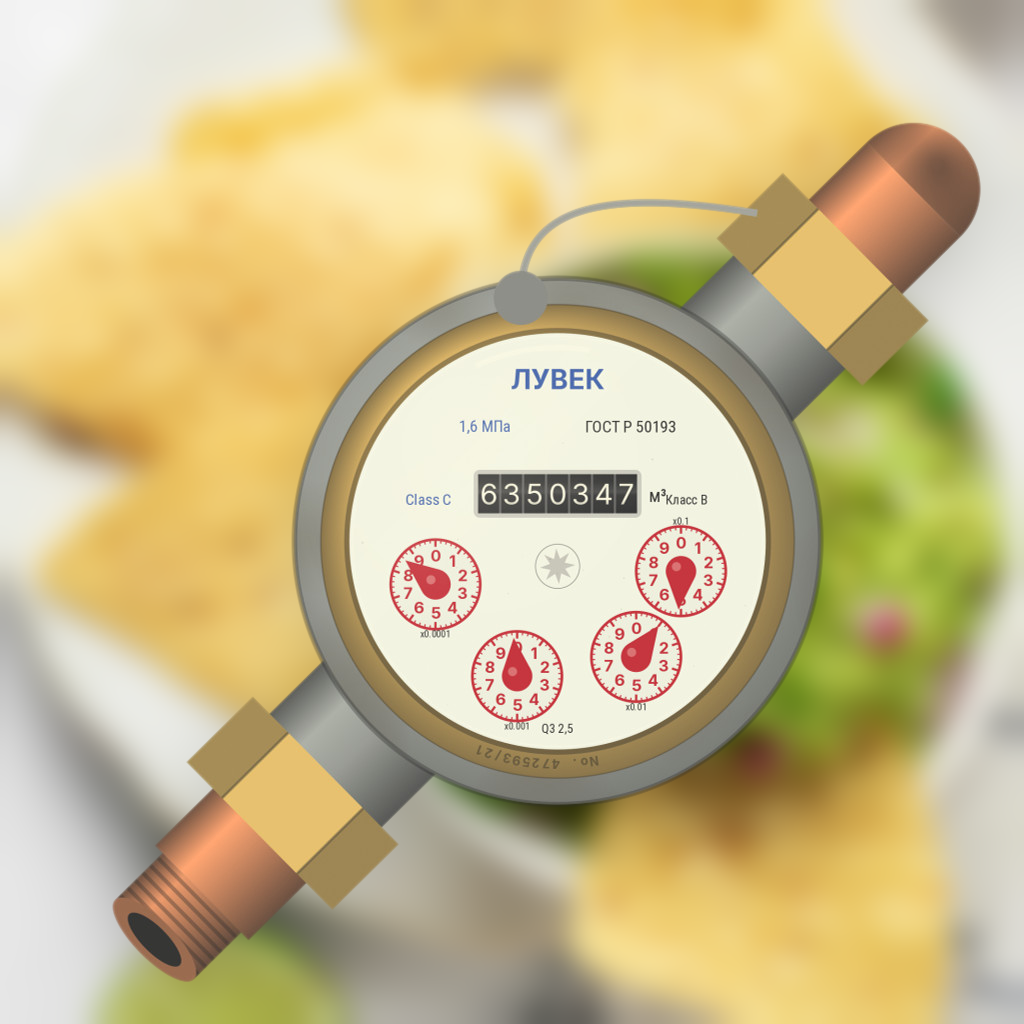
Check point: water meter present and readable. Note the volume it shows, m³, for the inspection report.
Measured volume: 6350347.5098 m³
